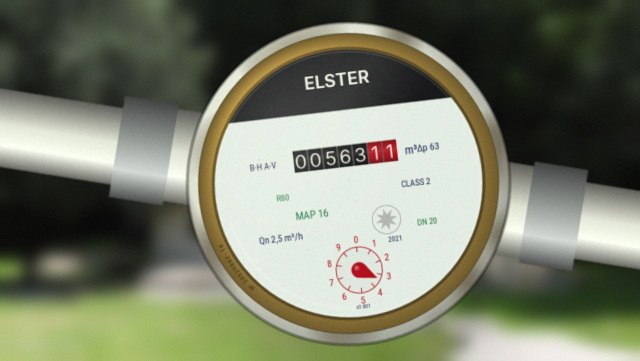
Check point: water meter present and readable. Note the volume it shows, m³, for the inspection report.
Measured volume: 563.113 m³
